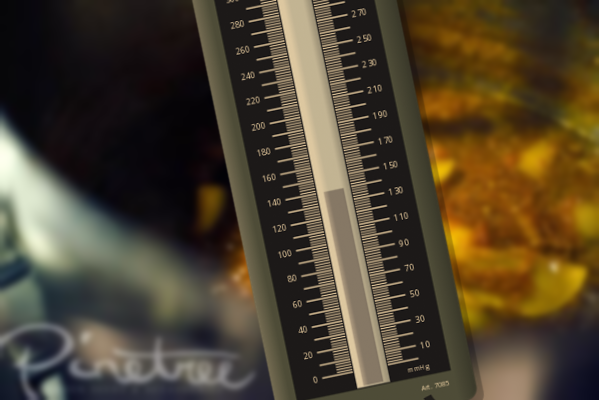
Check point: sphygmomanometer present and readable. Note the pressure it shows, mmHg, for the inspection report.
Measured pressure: 140 mmHg
